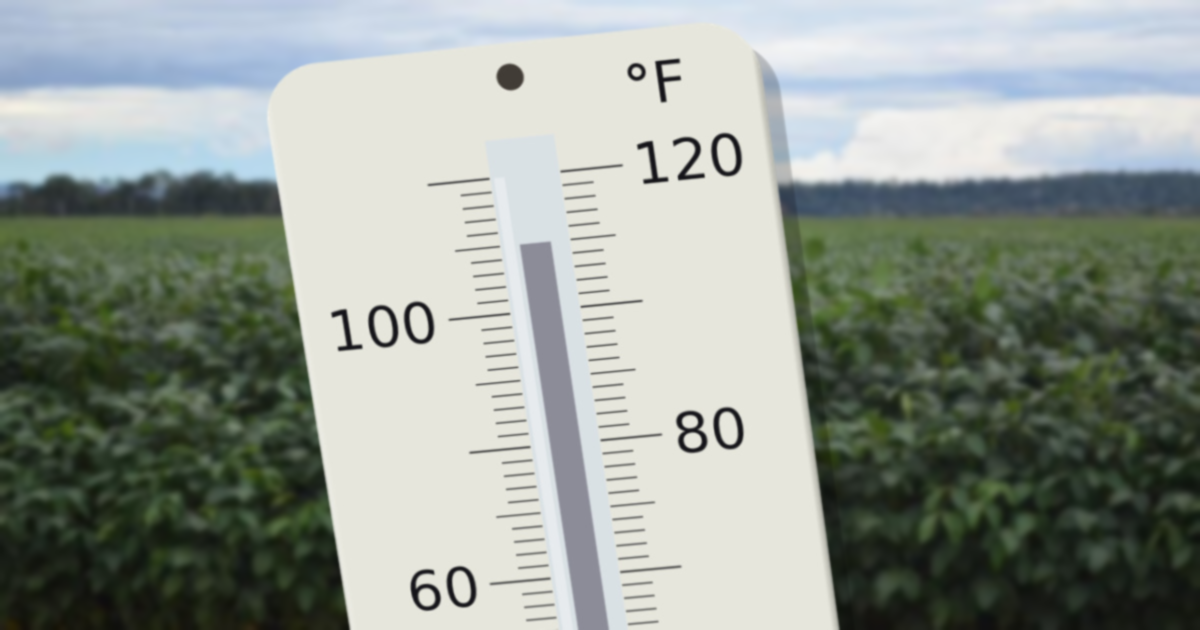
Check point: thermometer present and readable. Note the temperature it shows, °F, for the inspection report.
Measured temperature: 110 °F
